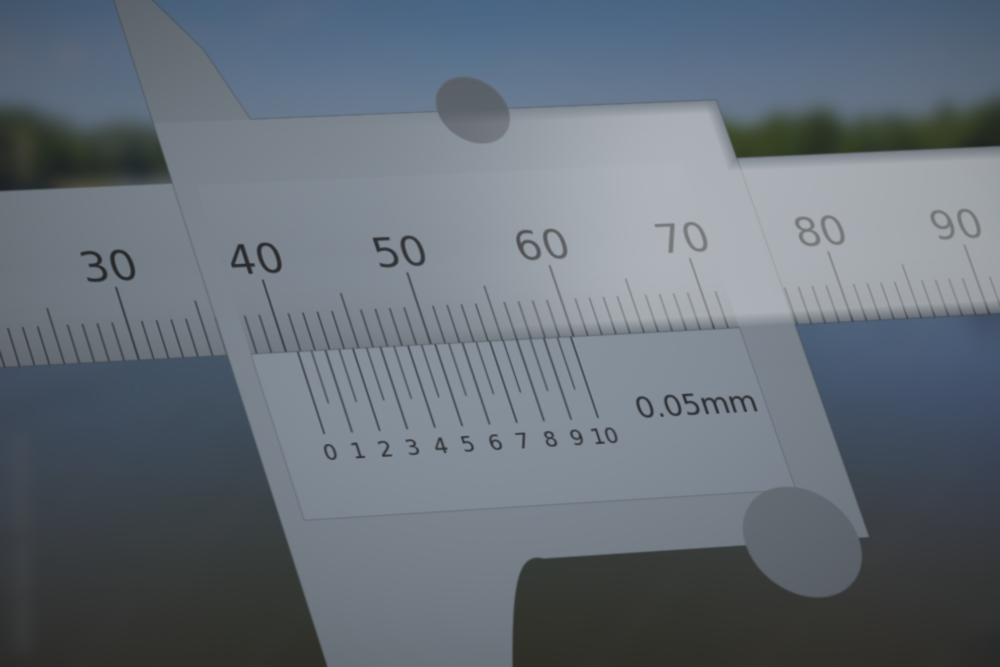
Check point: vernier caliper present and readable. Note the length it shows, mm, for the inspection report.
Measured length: 40.8 mm
